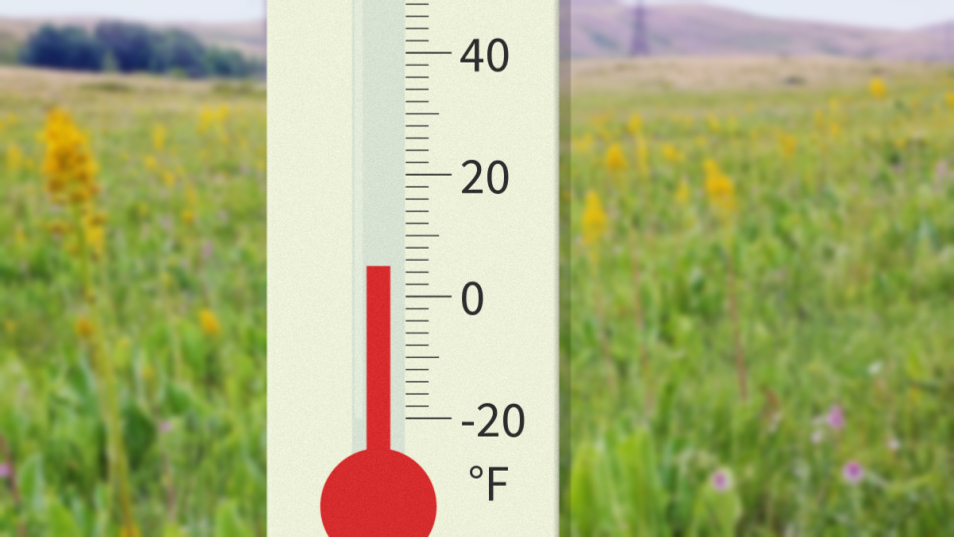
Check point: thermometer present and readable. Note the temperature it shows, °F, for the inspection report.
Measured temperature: 5 °F
